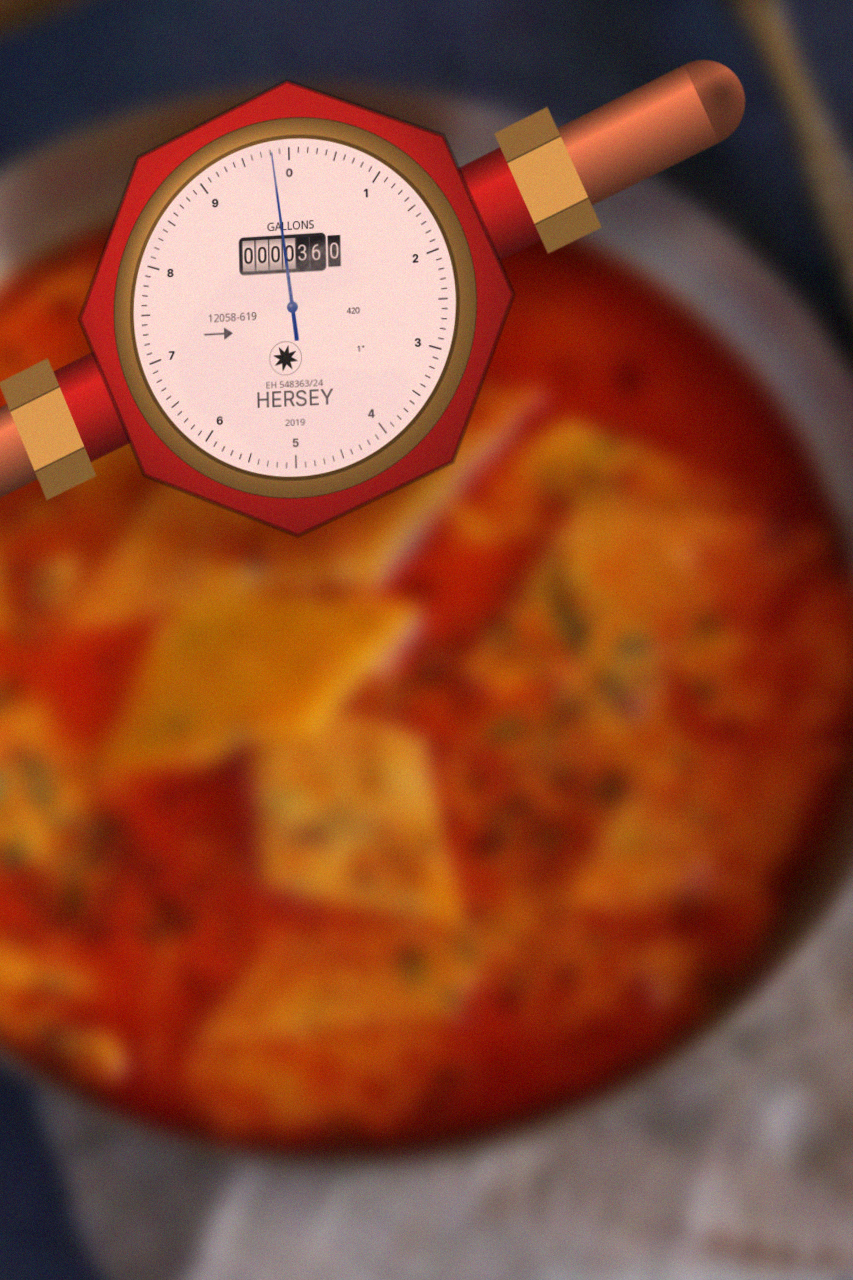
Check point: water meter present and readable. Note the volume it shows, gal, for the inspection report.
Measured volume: 359.8 gal
